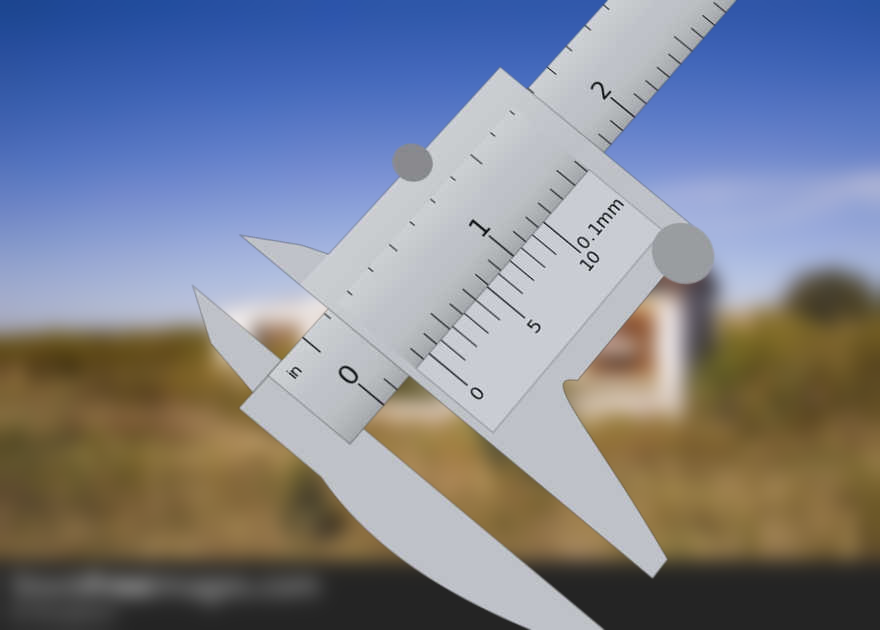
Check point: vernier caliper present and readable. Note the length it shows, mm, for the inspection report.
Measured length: 3.4 mm
